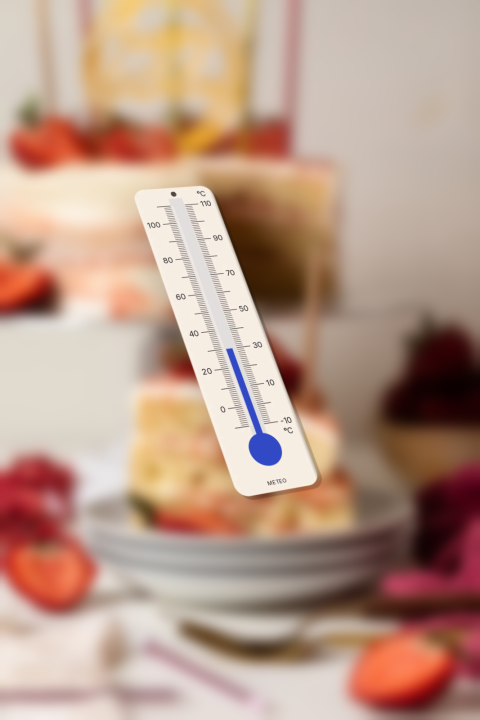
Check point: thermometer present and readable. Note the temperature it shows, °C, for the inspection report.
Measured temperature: 30 °C
